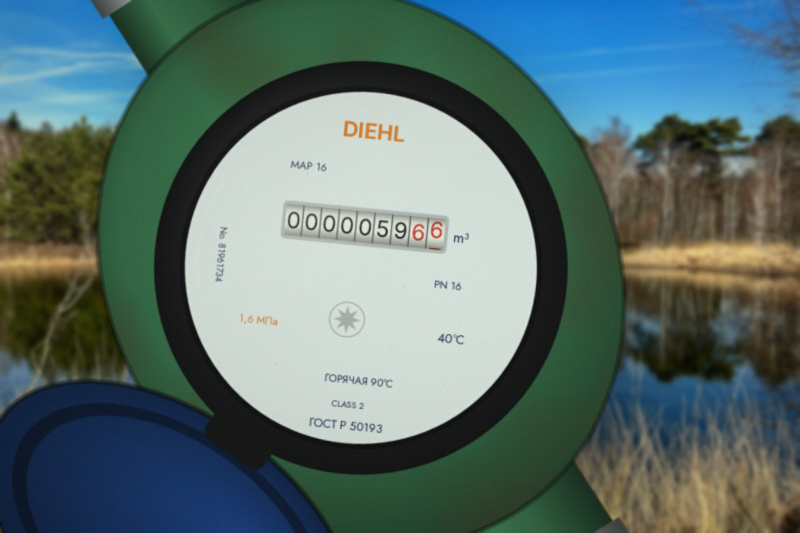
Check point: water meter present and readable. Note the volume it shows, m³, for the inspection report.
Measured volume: 59.66 m³
